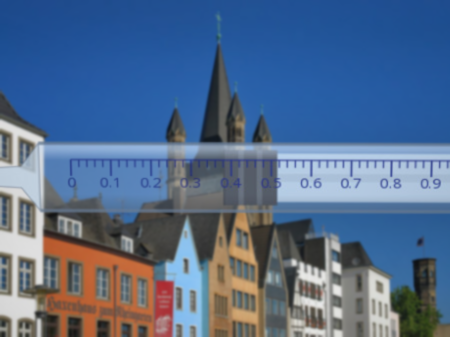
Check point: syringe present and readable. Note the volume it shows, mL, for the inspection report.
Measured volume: 0.38 mL
